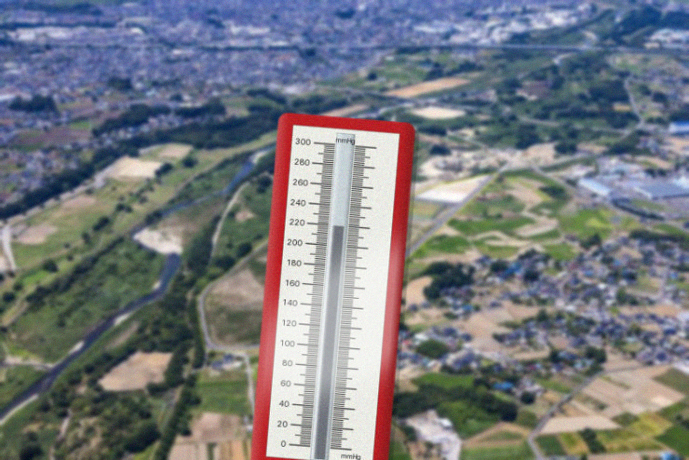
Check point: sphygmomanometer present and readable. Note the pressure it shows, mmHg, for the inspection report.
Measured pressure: 220 mmHg
